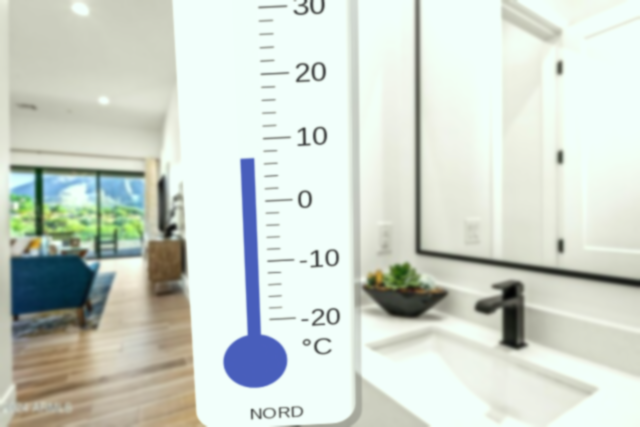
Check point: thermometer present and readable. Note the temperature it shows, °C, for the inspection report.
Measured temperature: 7 °C
